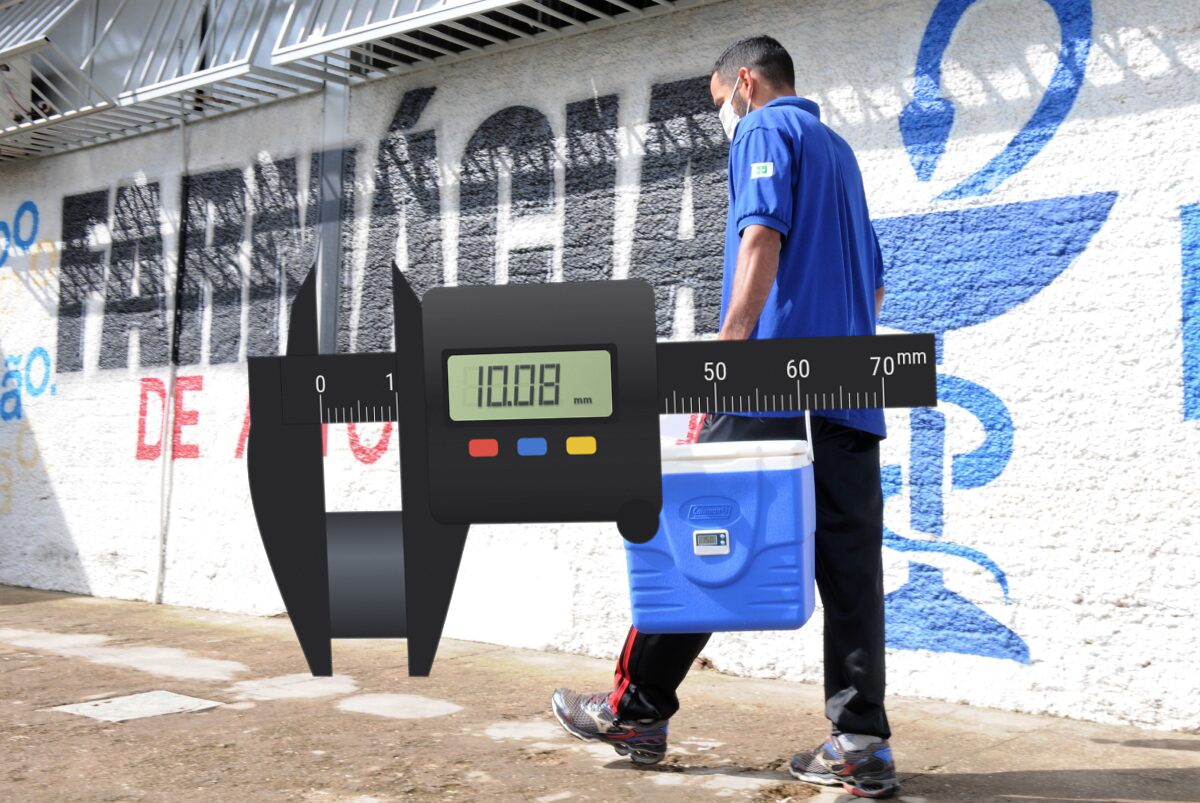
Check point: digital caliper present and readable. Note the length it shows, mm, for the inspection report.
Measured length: 10.08 mm
